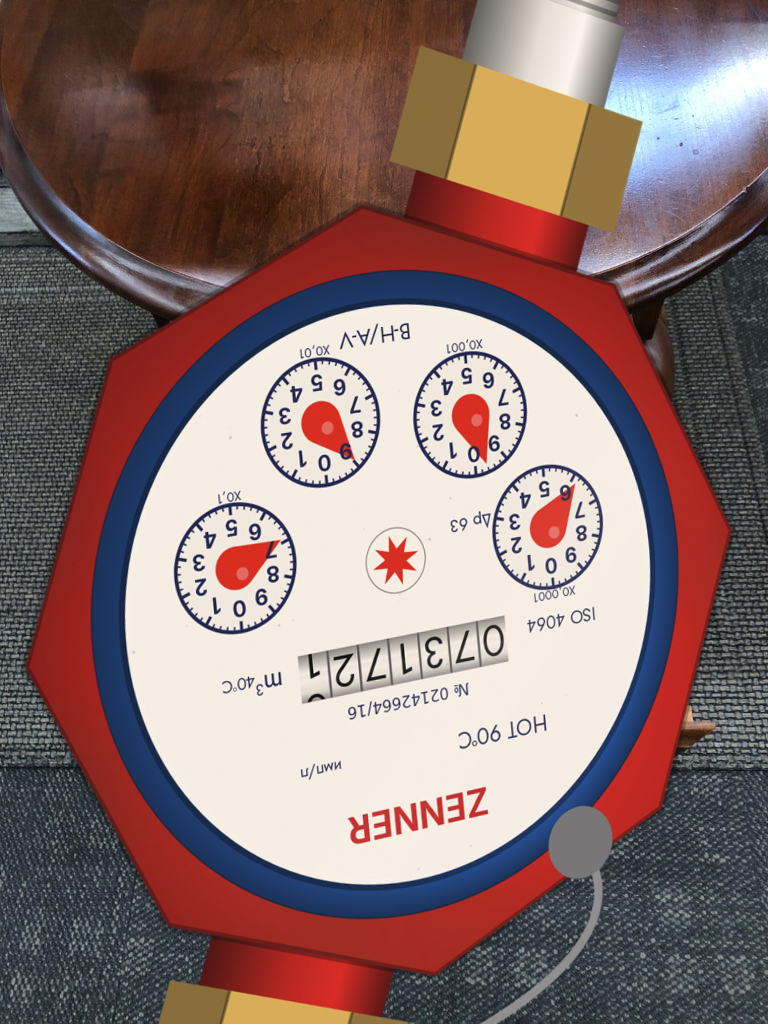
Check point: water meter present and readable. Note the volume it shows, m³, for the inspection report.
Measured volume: 731720.6896 m³
